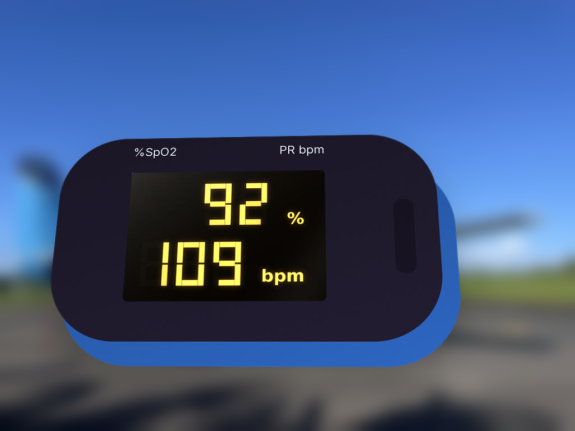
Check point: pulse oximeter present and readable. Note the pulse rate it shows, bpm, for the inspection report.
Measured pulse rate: 109 bpm
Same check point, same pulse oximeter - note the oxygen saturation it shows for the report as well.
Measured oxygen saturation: 92 %
